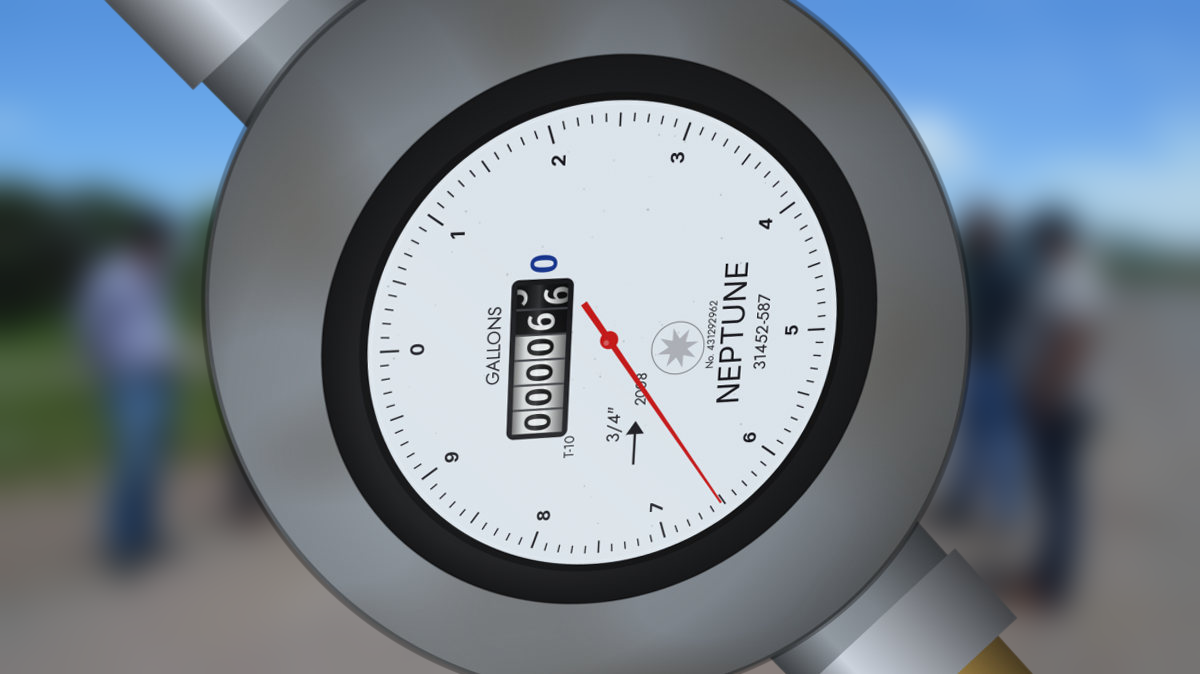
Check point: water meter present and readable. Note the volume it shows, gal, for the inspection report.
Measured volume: 656.5 gal
